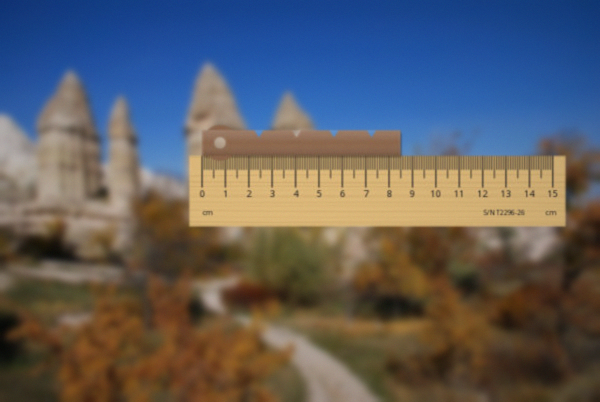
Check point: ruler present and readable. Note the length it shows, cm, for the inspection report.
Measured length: 8.5 cm
